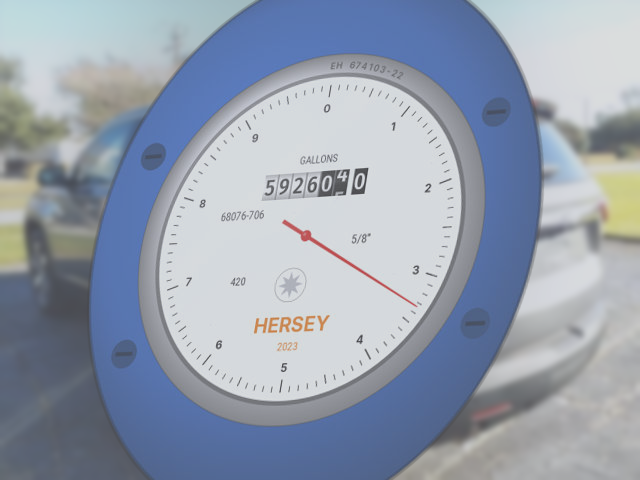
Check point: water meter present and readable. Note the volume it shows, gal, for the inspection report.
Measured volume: 5926043.3 gal
